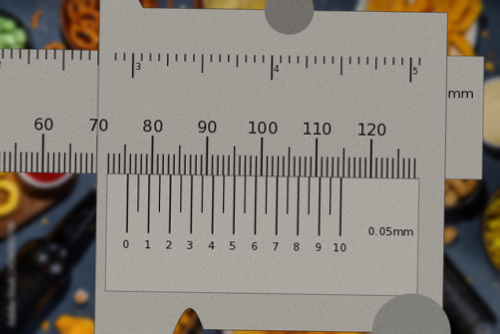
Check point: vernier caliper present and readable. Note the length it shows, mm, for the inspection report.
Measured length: 75.6 mm
